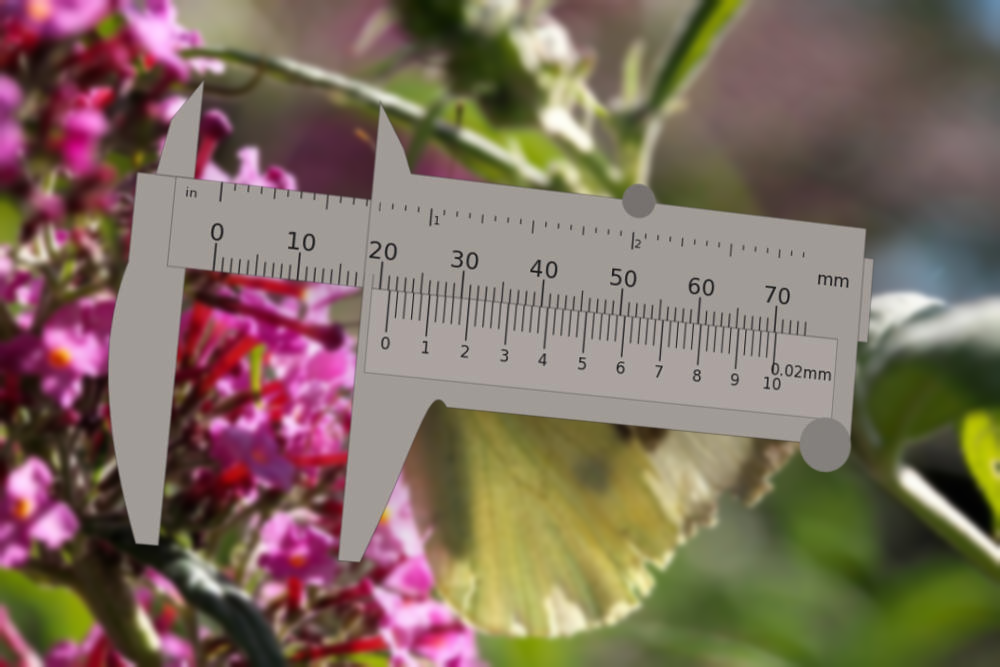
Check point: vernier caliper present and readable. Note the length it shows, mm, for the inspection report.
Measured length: 21.2 mm
